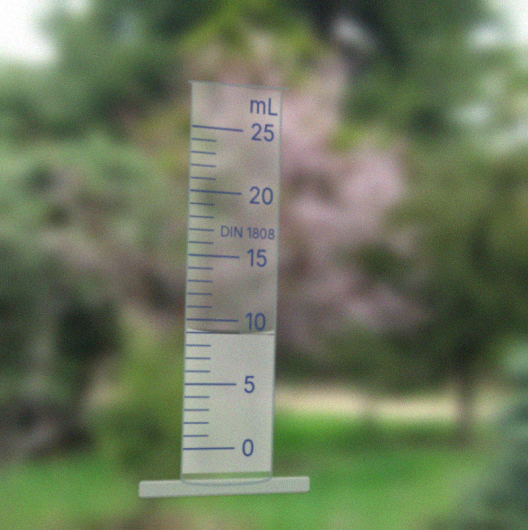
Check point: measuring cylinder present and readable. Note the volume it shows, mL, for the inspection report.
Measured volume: 9 mL
